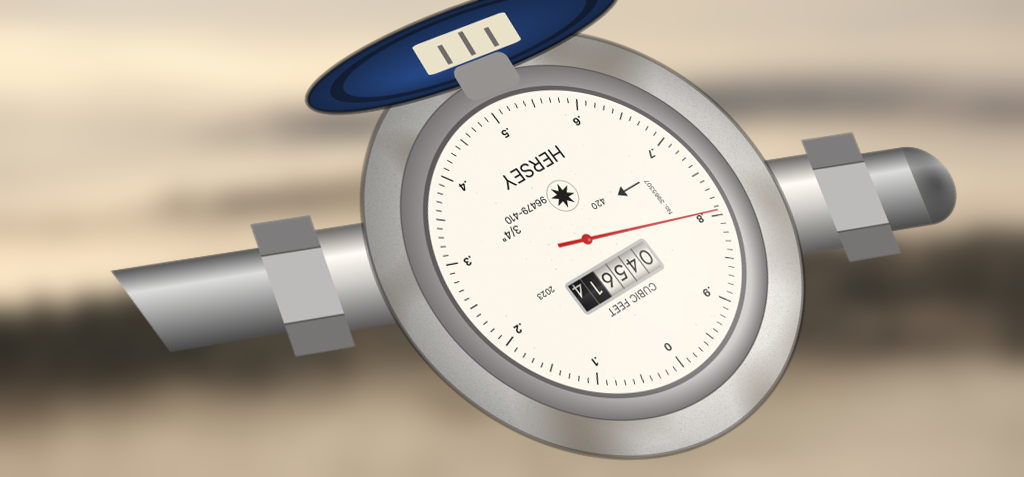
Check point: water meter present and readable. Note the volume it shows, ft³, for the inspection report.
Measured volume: 45613.79 ft³
